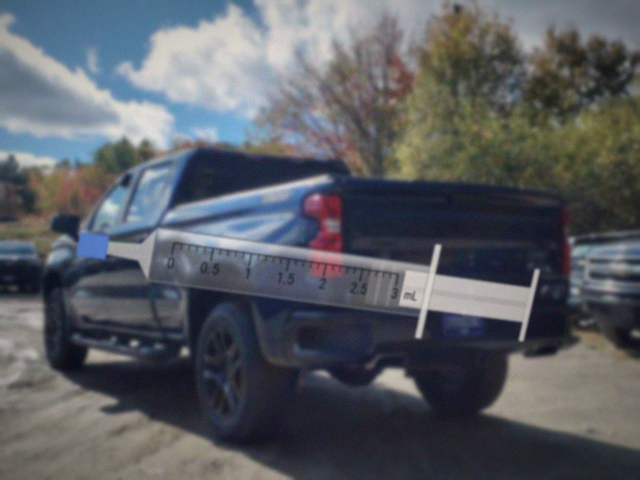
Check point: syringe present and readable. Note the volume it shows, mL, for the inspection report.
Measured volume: 2.6 mL
